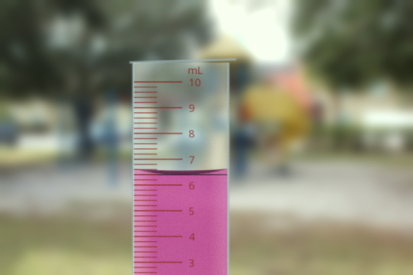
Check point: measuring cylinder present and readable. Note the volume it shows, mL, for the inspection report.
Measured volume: 6.4 mL
